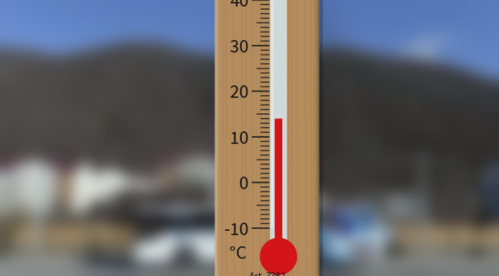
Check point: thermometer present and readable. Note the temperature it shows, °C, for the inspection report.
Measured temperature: 14 °C
